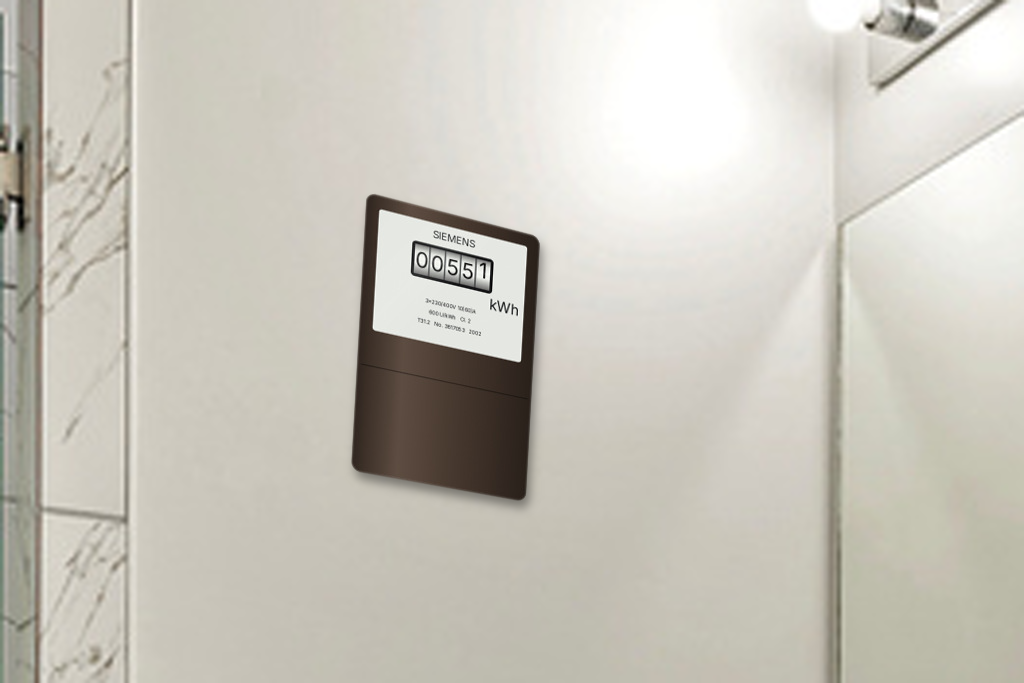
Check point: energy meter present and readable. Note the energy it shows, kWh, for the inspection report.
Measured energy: 551 kWh
